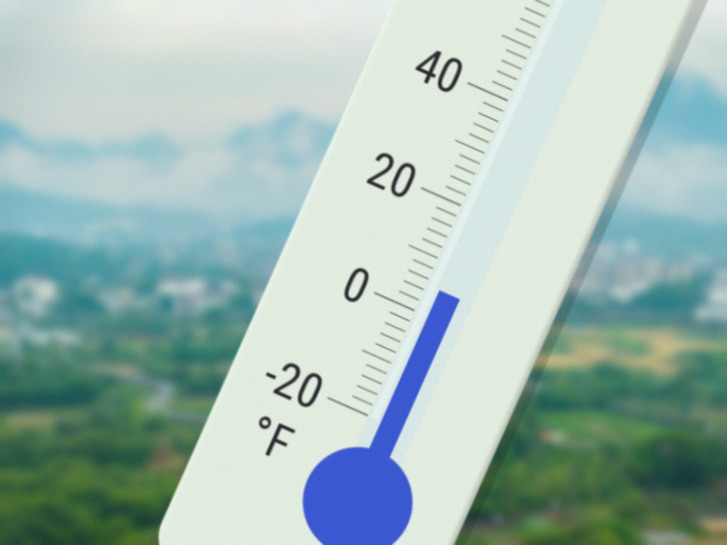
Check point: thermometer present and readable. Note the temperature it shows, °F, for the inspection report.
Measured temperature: 5 °F
